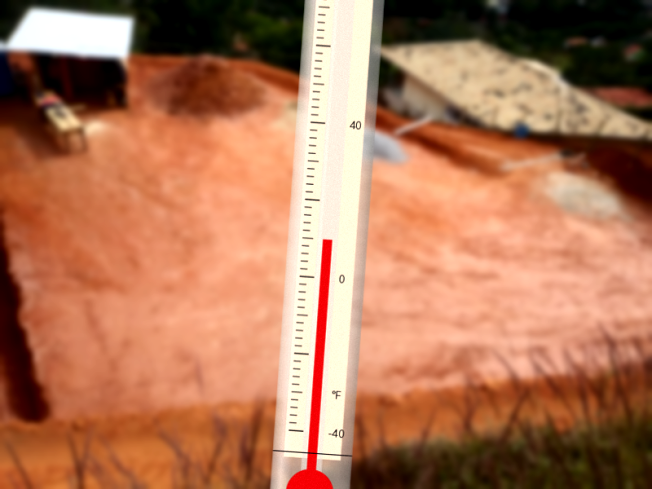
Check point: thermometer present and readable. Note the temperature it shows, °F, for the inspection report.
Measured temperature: 10 °F
